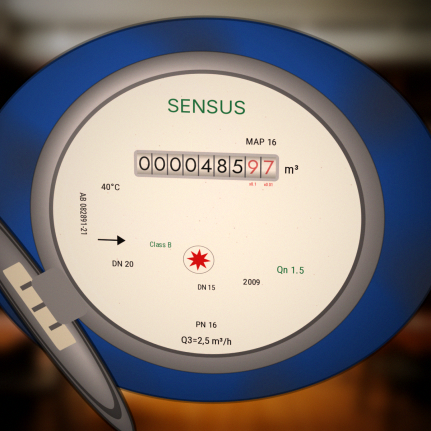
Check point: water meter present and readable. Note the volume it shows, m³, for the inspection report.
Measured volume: 485.97 m³
